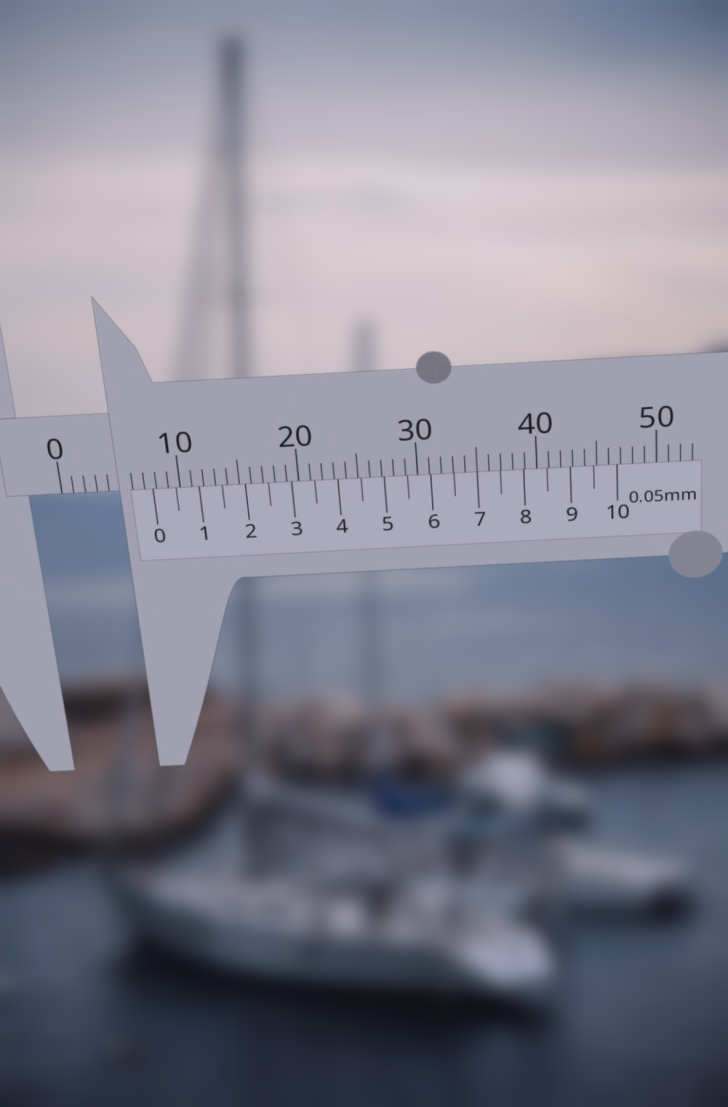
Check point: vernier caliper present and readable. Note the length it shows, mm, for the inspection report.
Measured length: 7.7 mm
